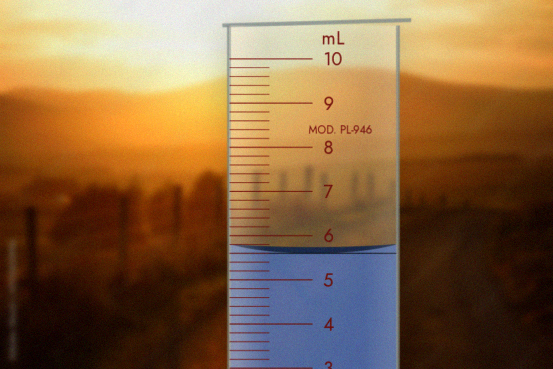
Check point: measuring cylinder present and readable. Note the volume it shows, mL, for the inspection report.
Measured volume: 5.6 mL
